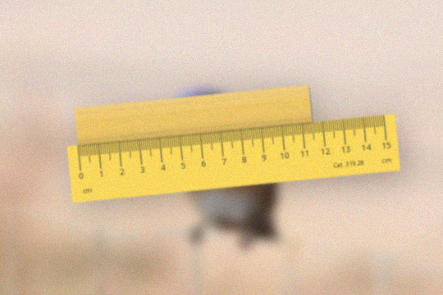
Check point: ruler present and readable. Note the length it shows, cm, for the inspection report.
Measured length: 11.5 cm
